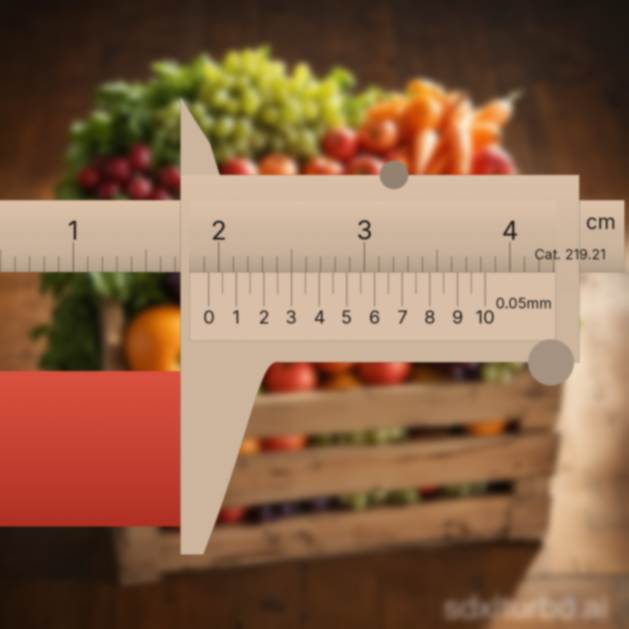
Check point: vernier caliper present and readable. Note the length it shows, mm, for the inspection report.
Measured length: 19.3 mm
